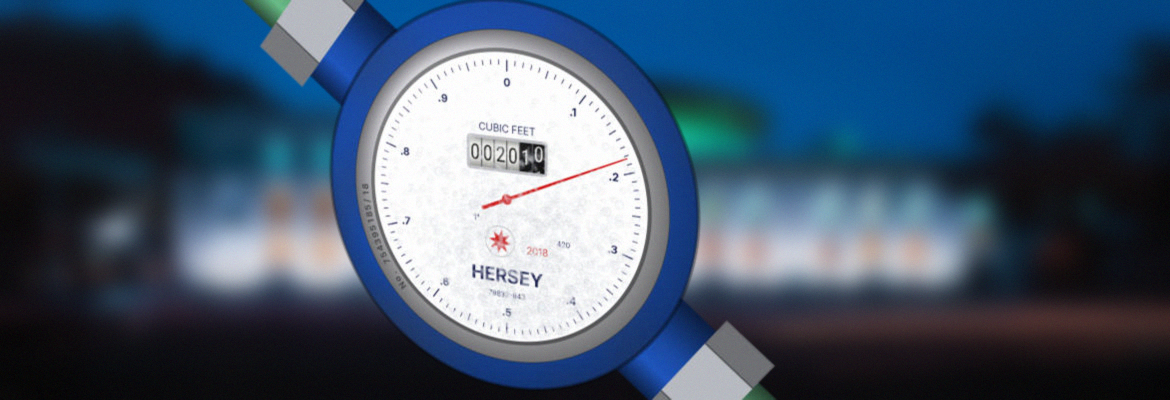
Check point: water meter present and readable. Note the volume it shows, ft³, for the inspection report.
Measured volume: 2010.18 ft³
